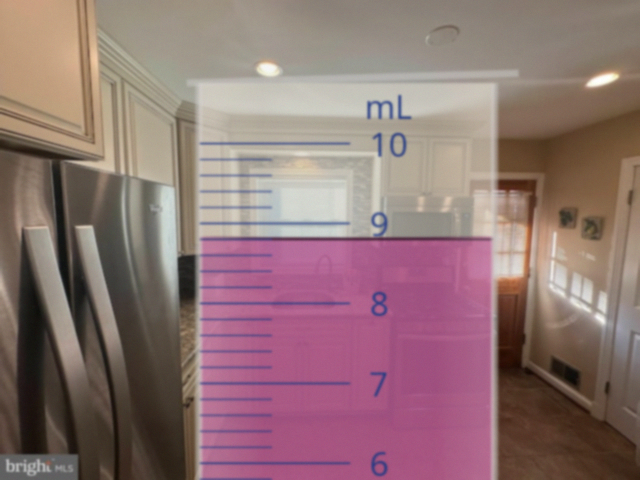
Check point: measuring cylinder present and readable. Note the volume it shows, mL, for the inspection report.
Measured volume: 8.8 mL
